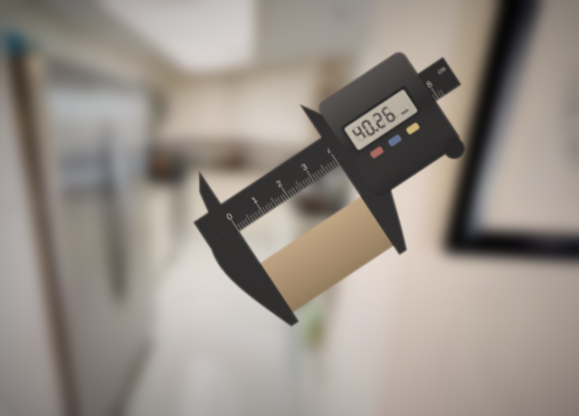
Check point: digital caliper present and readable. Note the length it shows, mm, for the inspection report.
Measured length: 40.26 mm
